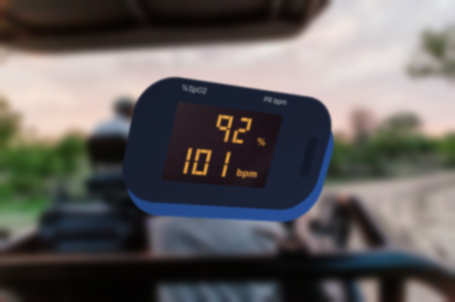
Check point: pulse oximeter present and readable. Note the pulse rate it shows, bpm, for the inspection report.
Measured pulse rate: 101 bpm
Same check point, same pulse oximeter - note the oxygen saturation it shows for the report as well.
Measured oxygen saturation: 92 %
